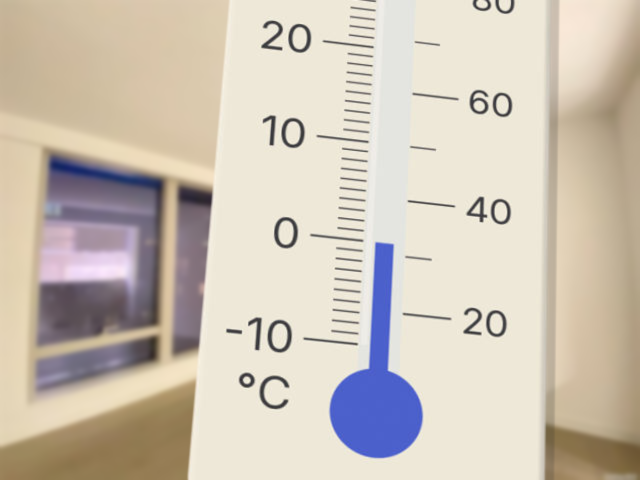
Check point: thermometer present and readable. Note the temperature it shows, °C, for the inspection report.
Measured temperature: 0 °C
